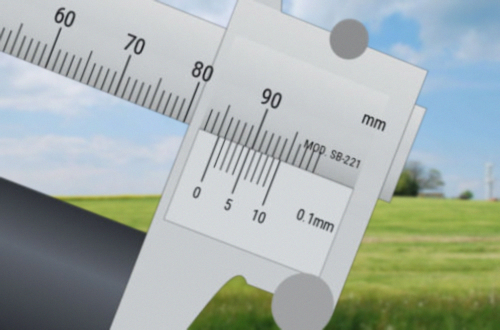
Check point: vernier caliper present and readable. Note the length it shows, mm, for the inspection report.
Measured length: 85.2 mm
